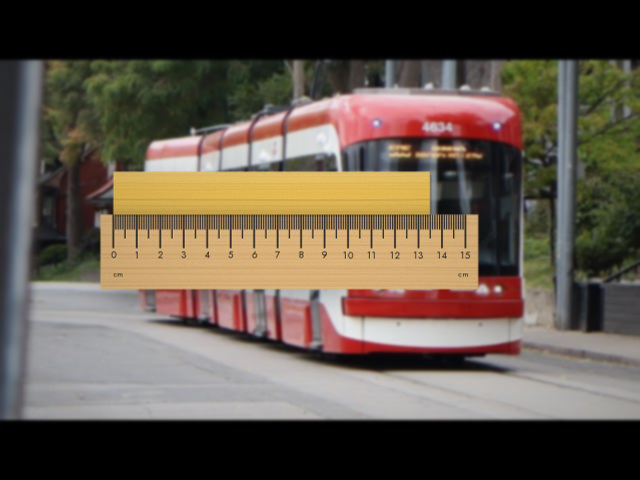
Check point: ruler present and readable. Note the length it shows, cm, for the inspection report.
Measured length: 13.5 cm
